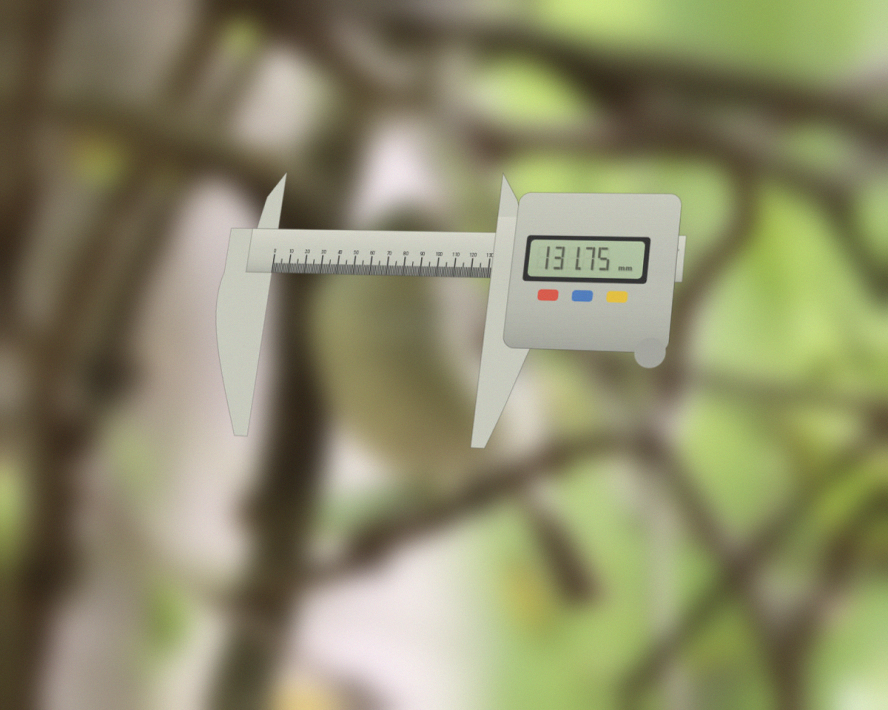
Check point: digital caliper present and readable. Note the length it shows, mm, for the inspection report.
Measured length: 131.75 mm
